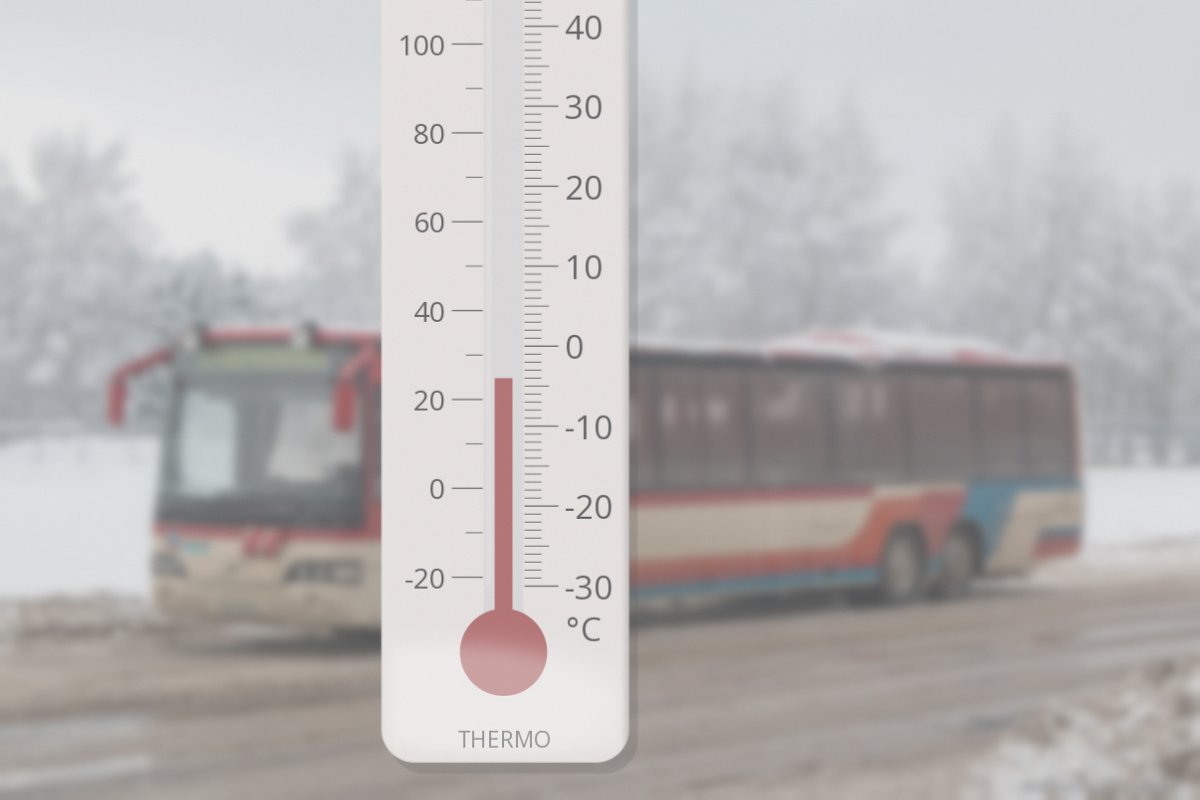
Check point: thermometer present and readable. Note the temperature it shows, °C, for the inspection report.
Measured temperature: -4 °C
